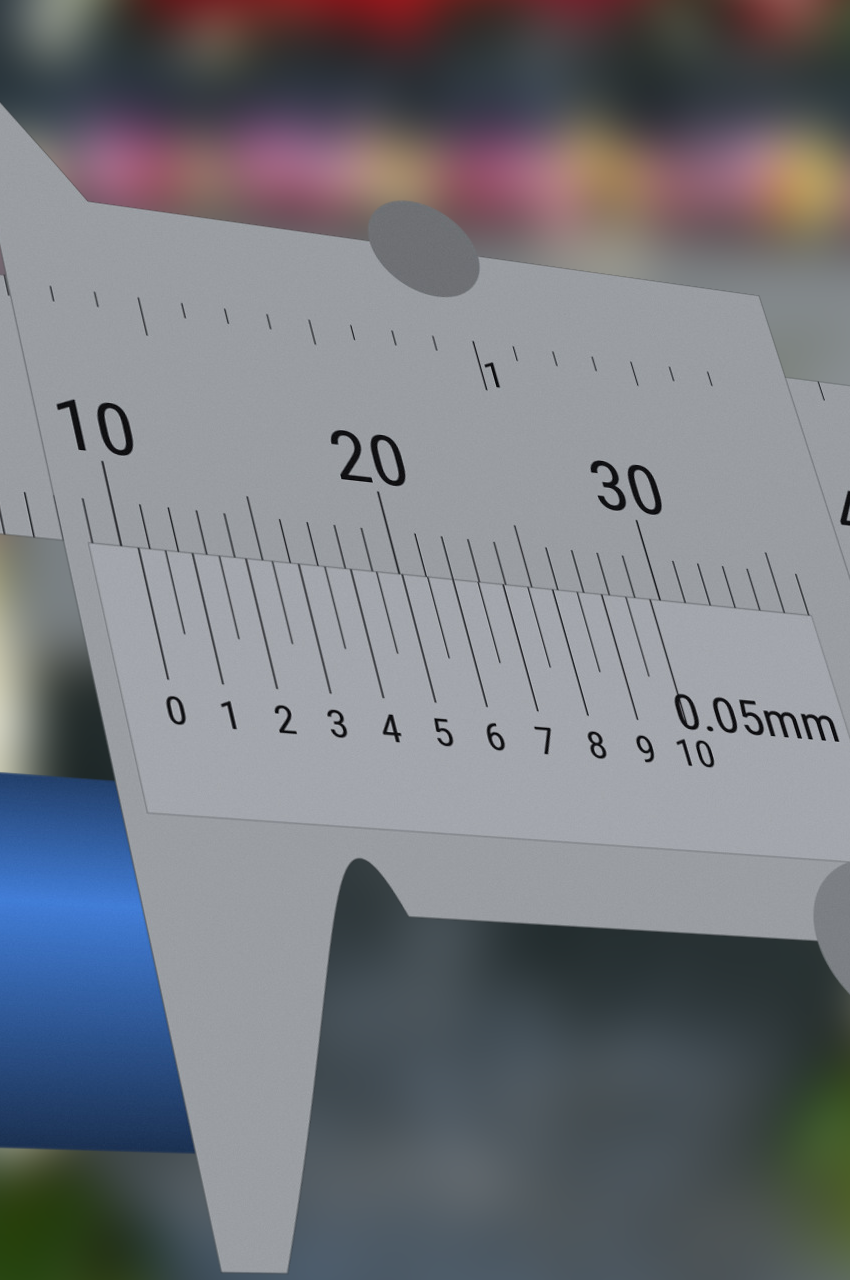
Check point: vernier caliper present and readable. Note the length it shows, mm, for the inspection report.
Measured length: 10.60 mm
